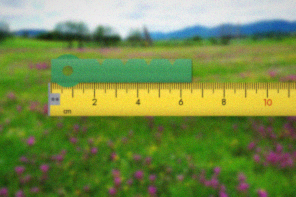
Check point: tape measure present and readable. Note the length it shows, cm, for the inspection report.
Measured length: 6.5 cm
